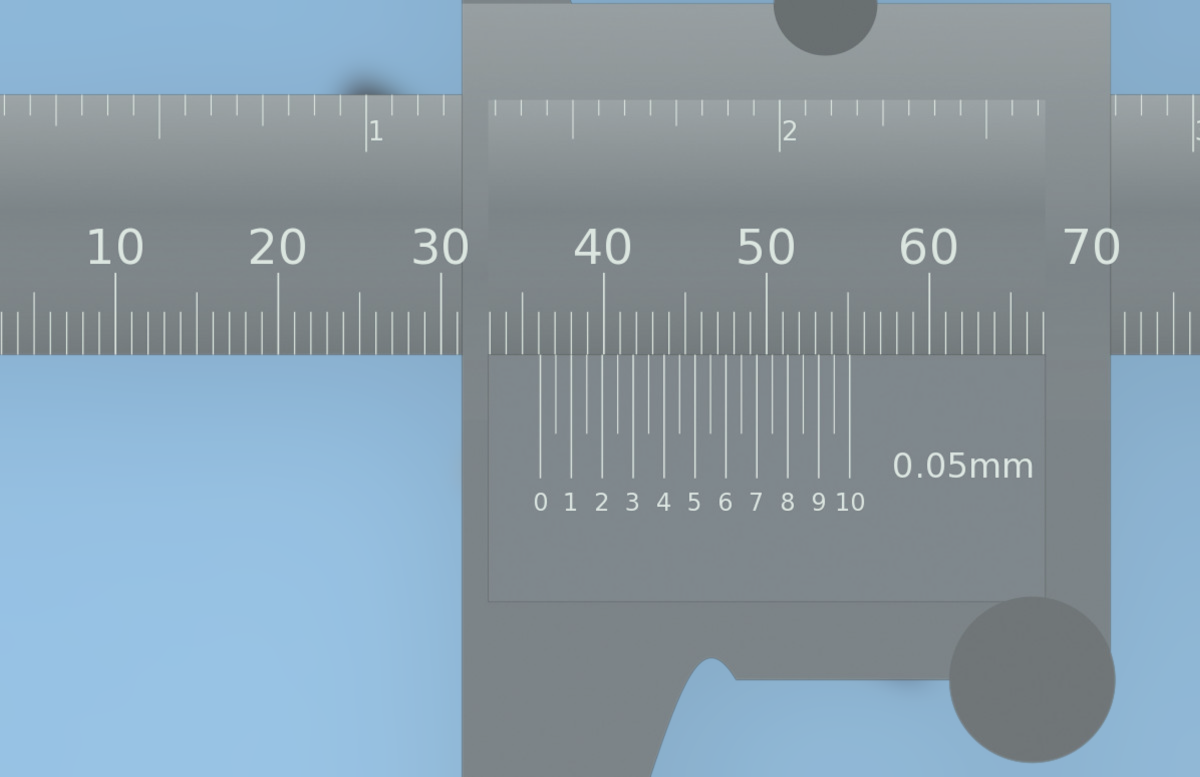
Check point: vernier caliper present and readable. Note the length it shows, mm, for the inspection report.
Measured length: 36.1 mm
